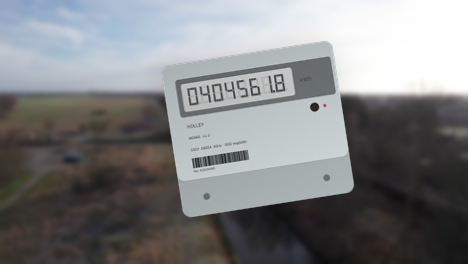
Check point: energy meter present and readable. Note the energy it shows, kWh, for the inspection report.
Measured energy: 404561.8 kWh
